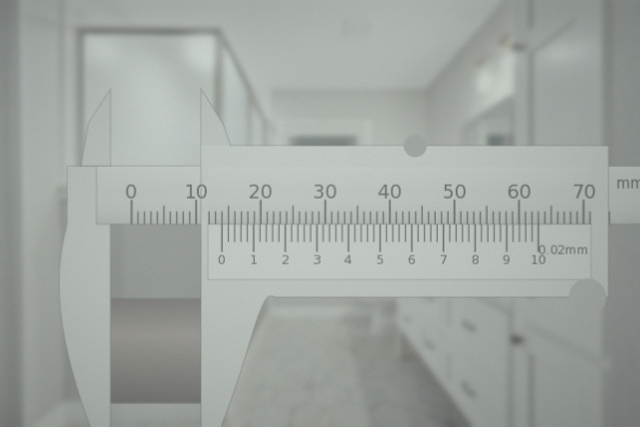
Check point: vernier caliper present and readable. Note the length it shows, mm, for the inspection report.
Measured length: 14.0 mm
